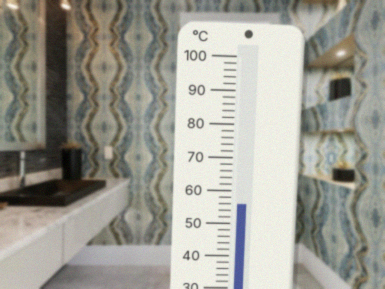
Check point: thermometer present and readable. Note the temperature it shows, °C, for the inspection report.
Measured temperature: 56 °C
